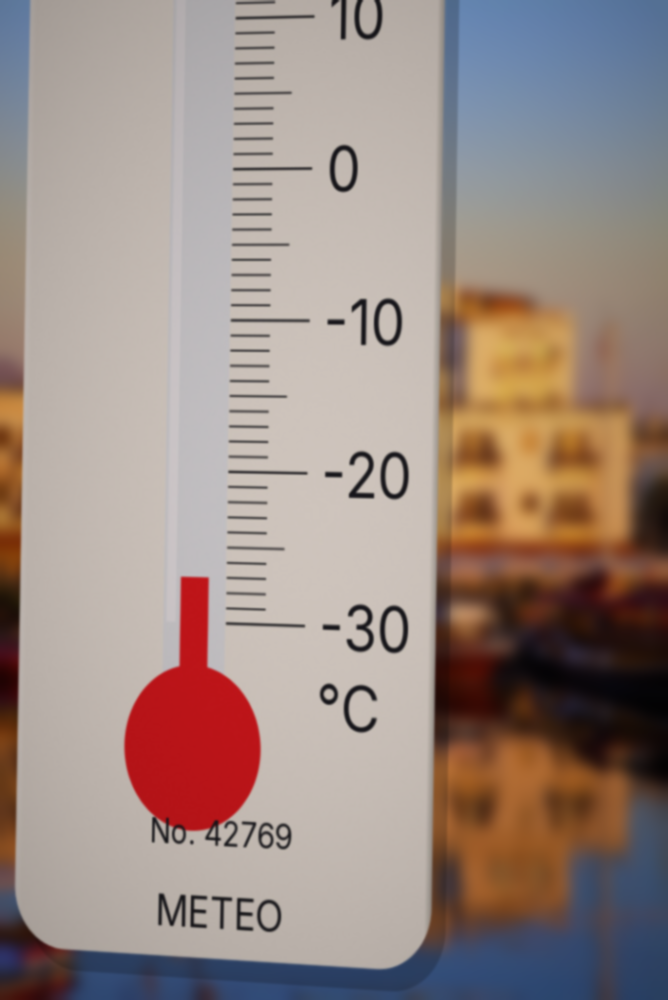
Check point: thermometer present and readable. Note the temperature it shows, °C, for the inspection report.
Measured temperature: -27 °C
